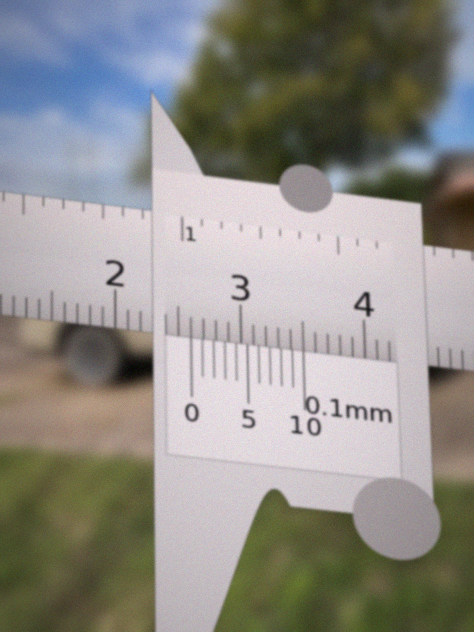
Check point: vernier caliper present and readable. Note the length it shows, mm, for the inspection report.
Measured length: 26.0 mm
